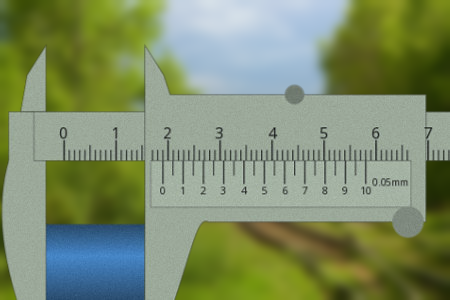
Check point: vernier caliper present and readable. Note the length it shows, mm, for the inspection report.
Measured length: 19.0 mm
